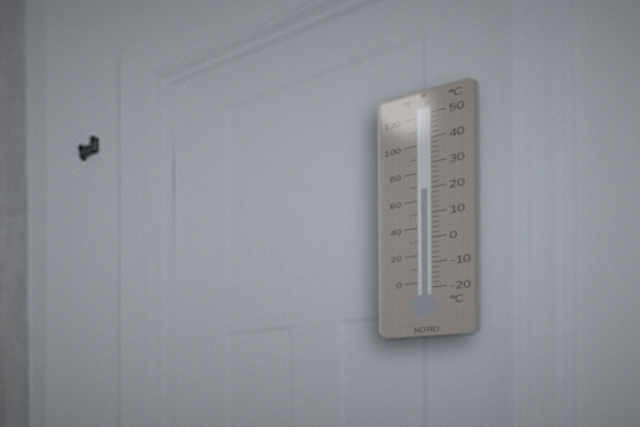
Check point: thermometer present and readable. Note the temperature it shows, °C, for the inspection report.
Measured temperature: 20 °C
